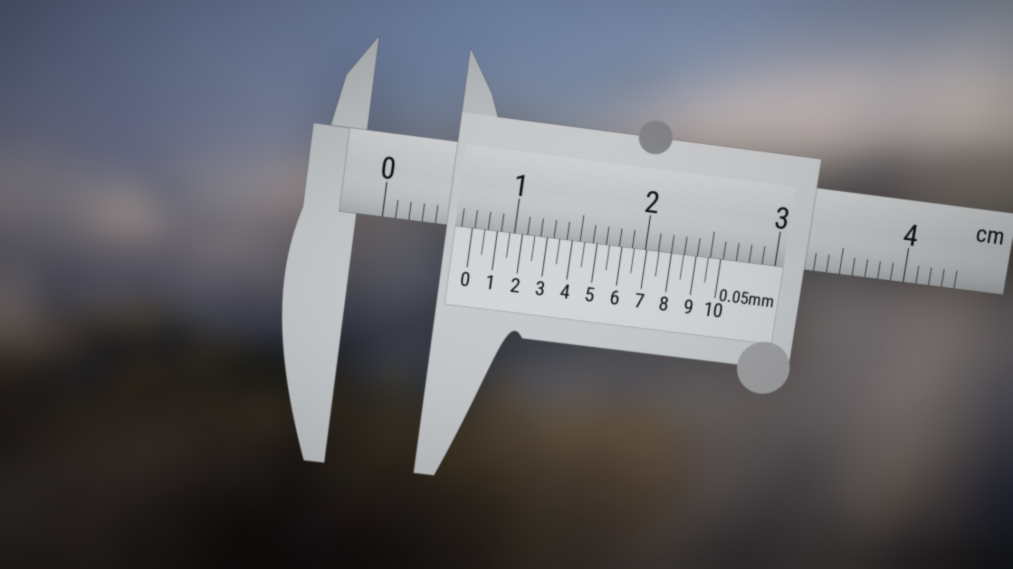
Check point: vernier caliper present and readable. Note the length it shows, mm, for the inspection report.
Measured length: 6.8 mm
